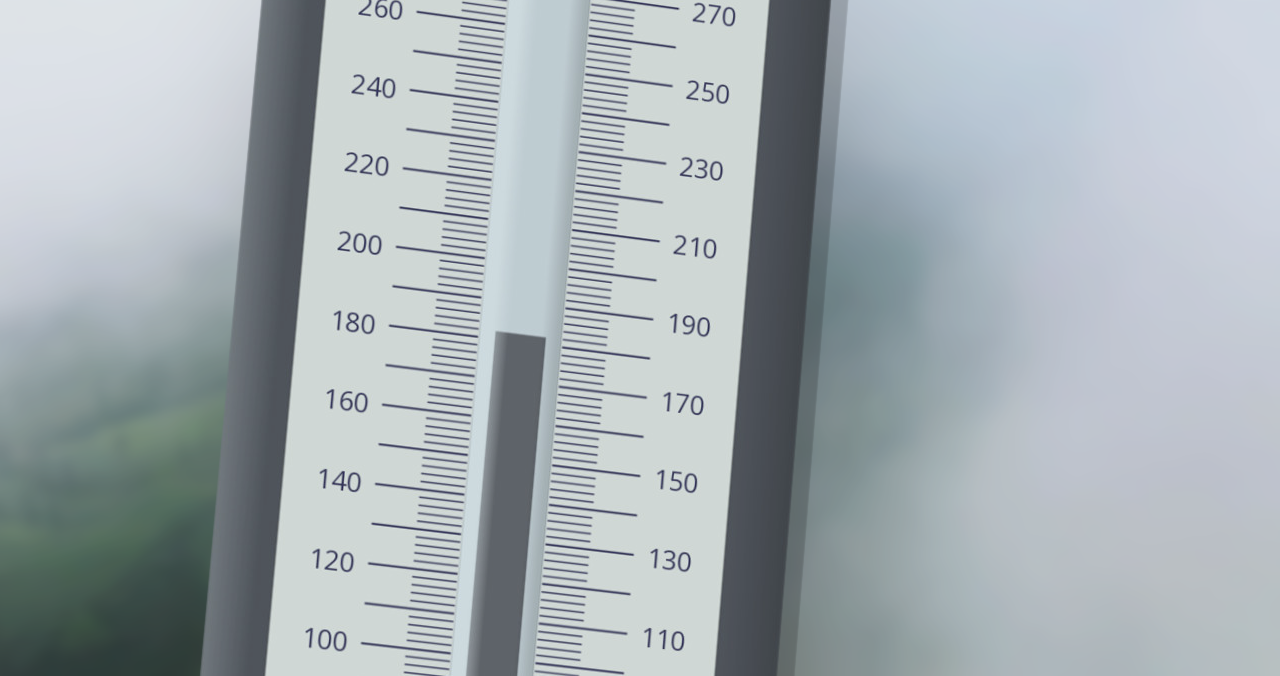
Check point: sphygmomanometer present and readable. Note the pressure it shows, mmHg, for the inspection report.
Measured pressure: 182 mmHg
